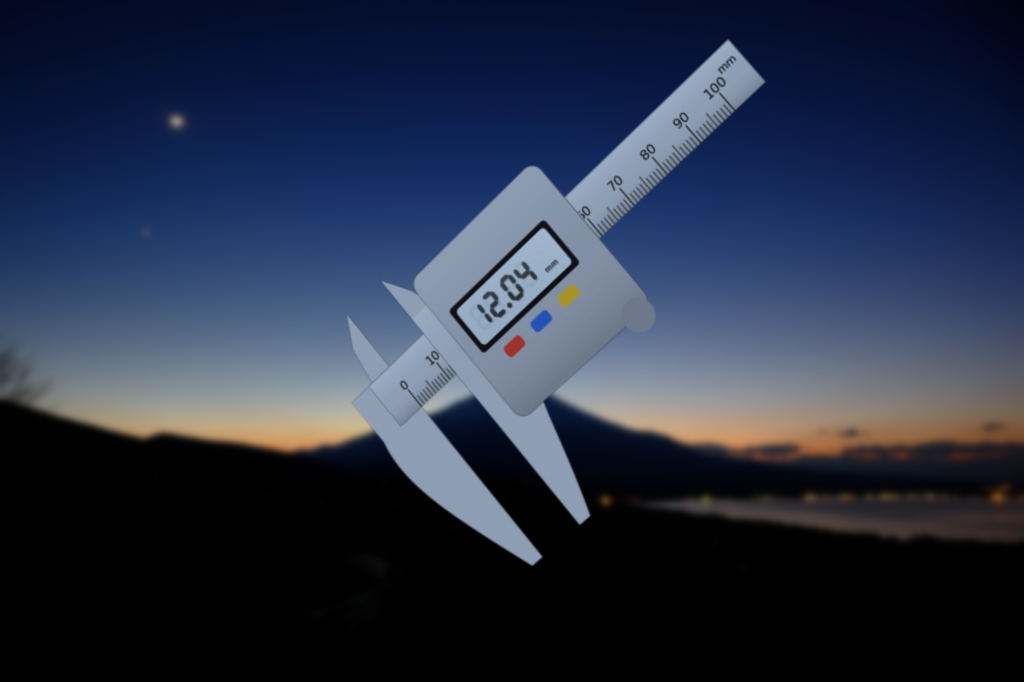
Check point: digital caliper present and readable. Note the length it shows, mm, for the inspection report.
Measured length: 12.04 mm
